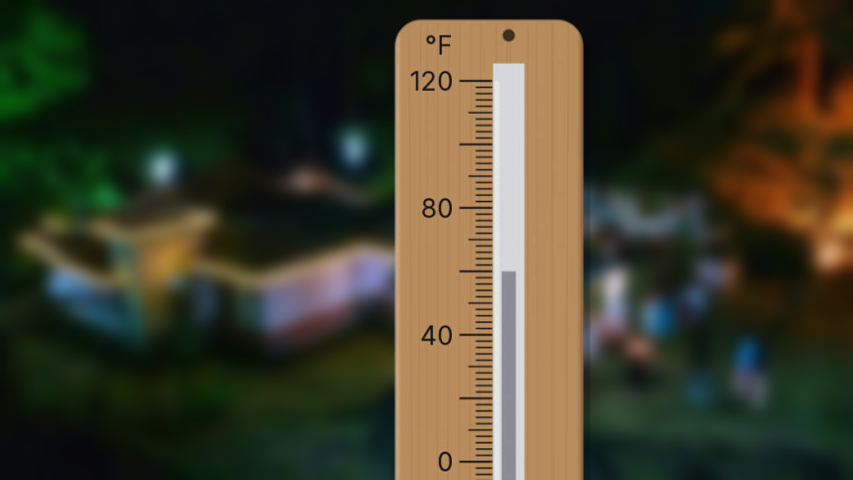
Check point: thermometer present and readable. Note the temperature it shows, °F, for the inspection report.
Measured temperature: 60 °F
